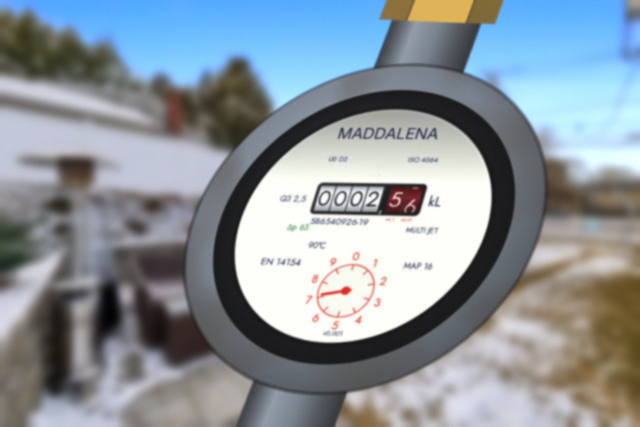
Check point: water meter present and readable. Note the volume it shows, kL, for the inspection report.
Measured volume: 2.557 kL
